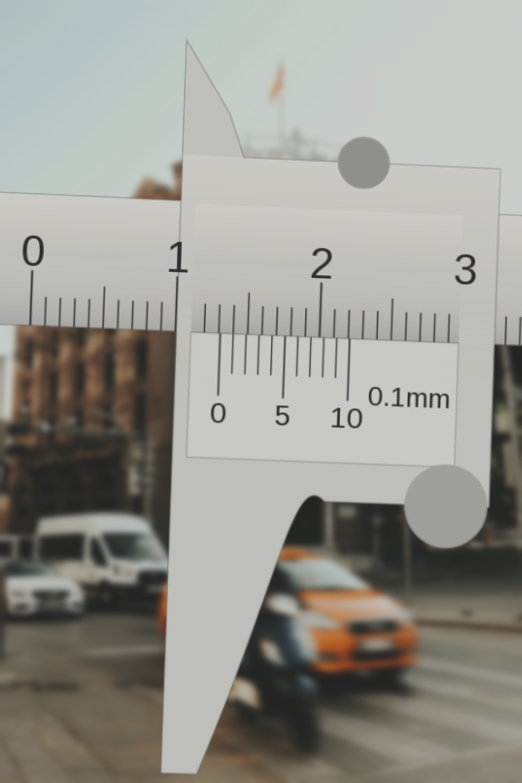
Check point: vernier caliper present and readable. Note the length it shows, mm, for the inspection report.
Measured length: 13.1 mm
